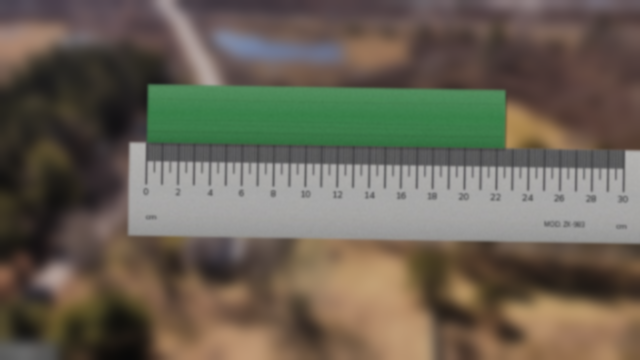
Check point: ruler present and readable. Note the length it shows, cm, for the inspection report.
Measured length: 22.5 cm
